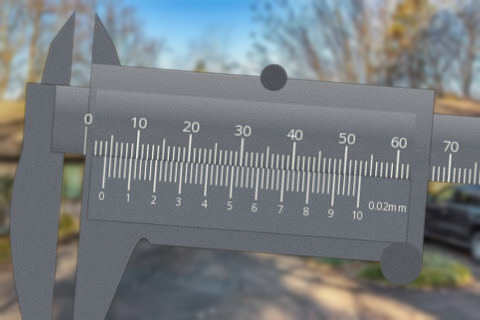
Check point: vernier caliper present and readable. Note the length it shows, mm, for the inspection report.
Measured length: 4.0 mm
